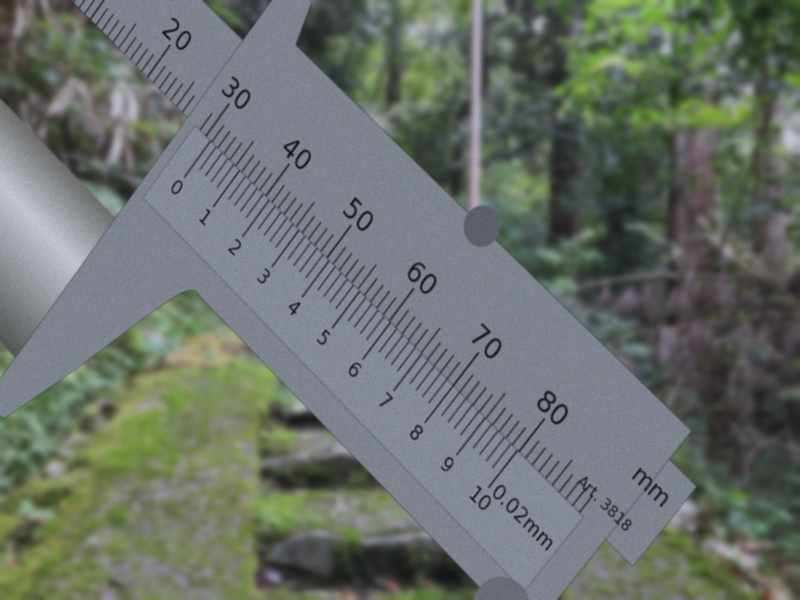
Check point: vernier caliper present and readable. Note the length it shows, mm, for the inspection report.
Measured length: 30.8 mm
